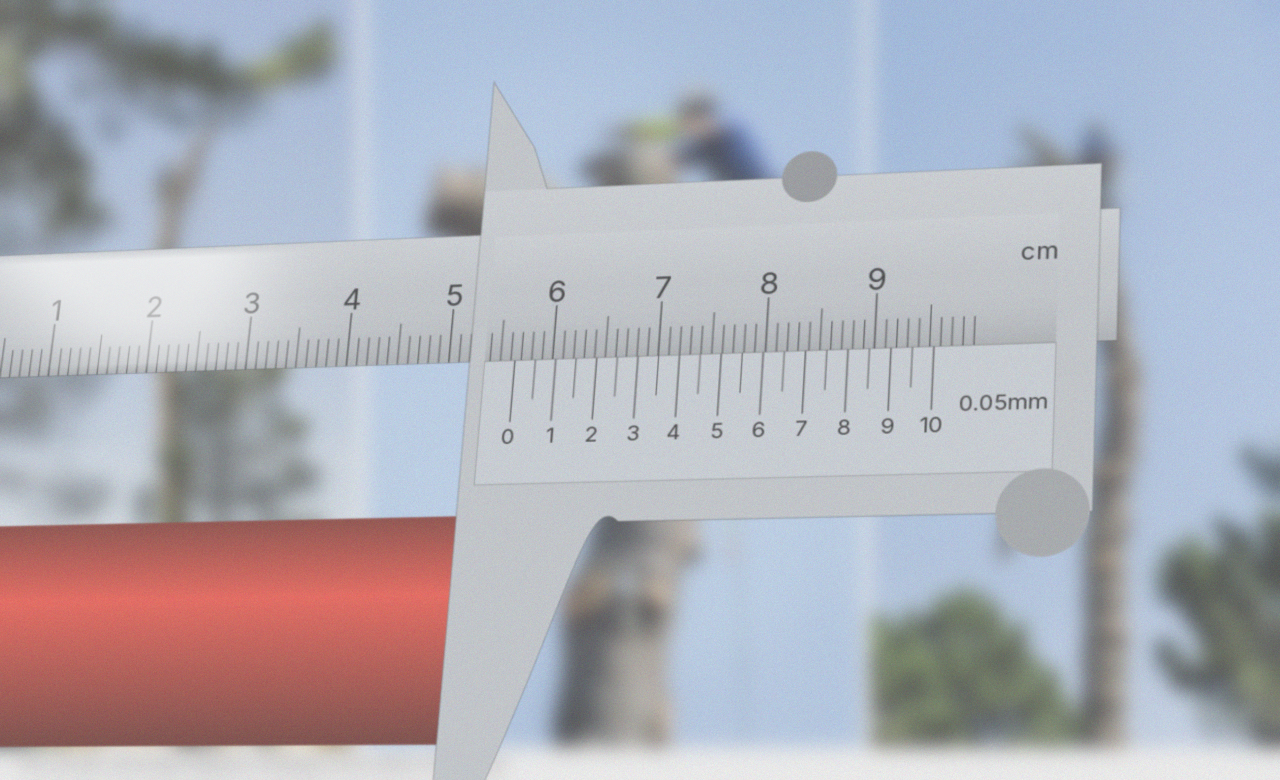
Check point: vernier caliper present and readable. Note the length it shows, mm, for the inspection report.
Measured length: 56.4 mm
